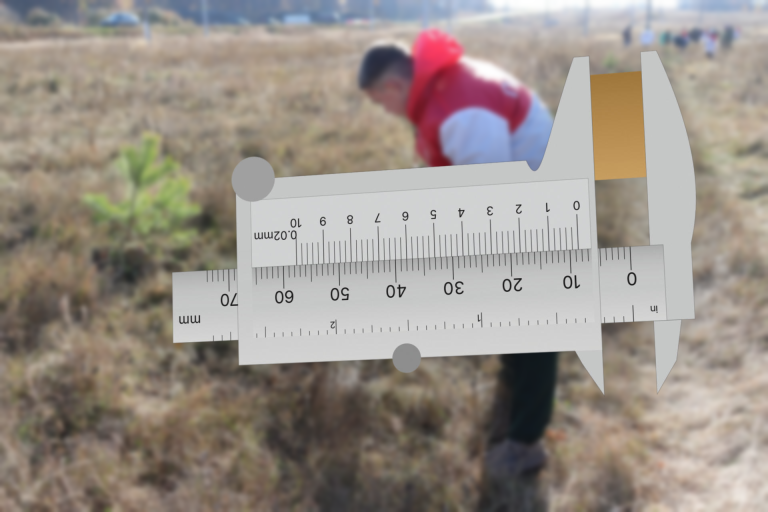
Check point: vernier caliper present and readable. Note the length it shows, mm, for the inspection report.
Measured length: 8.6 mm
